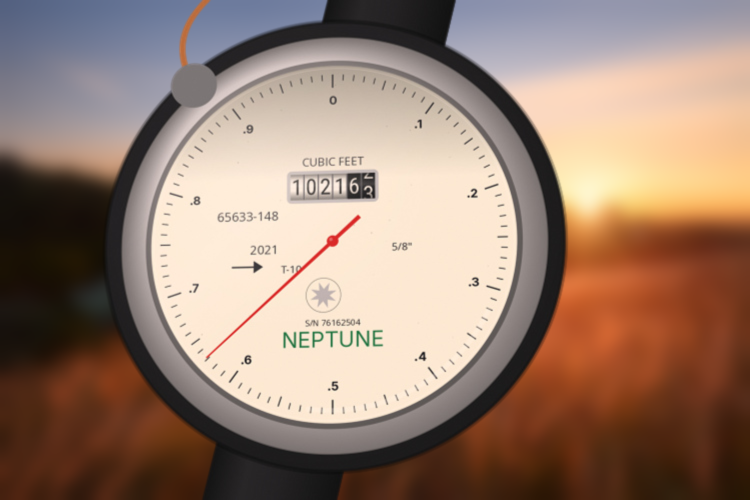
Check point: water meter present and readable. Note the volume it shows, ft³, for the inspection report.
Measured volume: 102162.63 ft³
